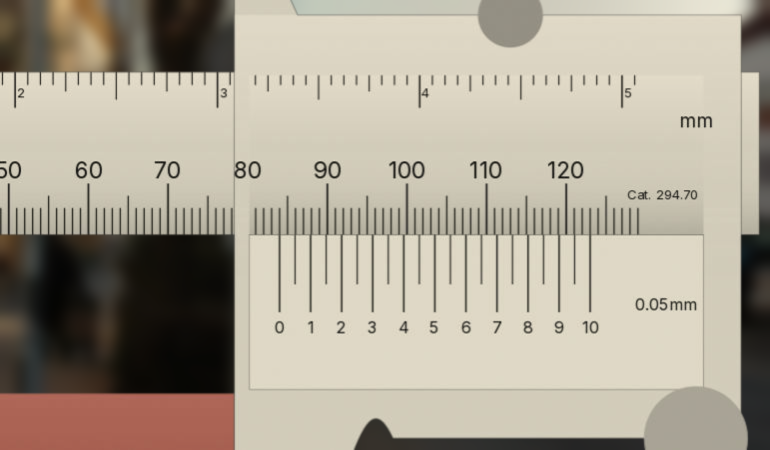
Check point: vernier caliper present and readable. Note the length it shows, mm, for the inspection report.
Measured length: 84.0 mm
